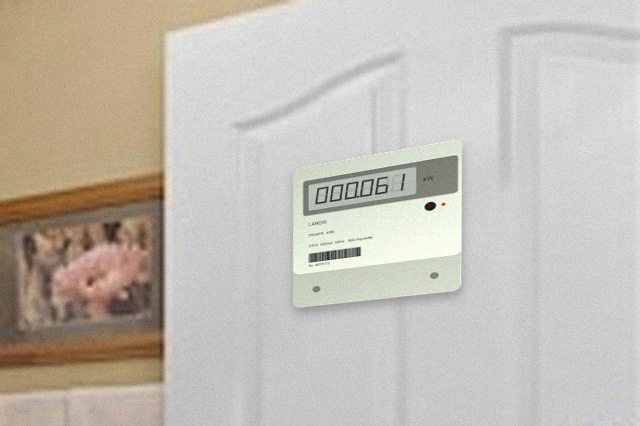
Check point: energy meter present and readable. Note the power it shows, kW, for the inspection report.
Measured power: 0.061 kW
